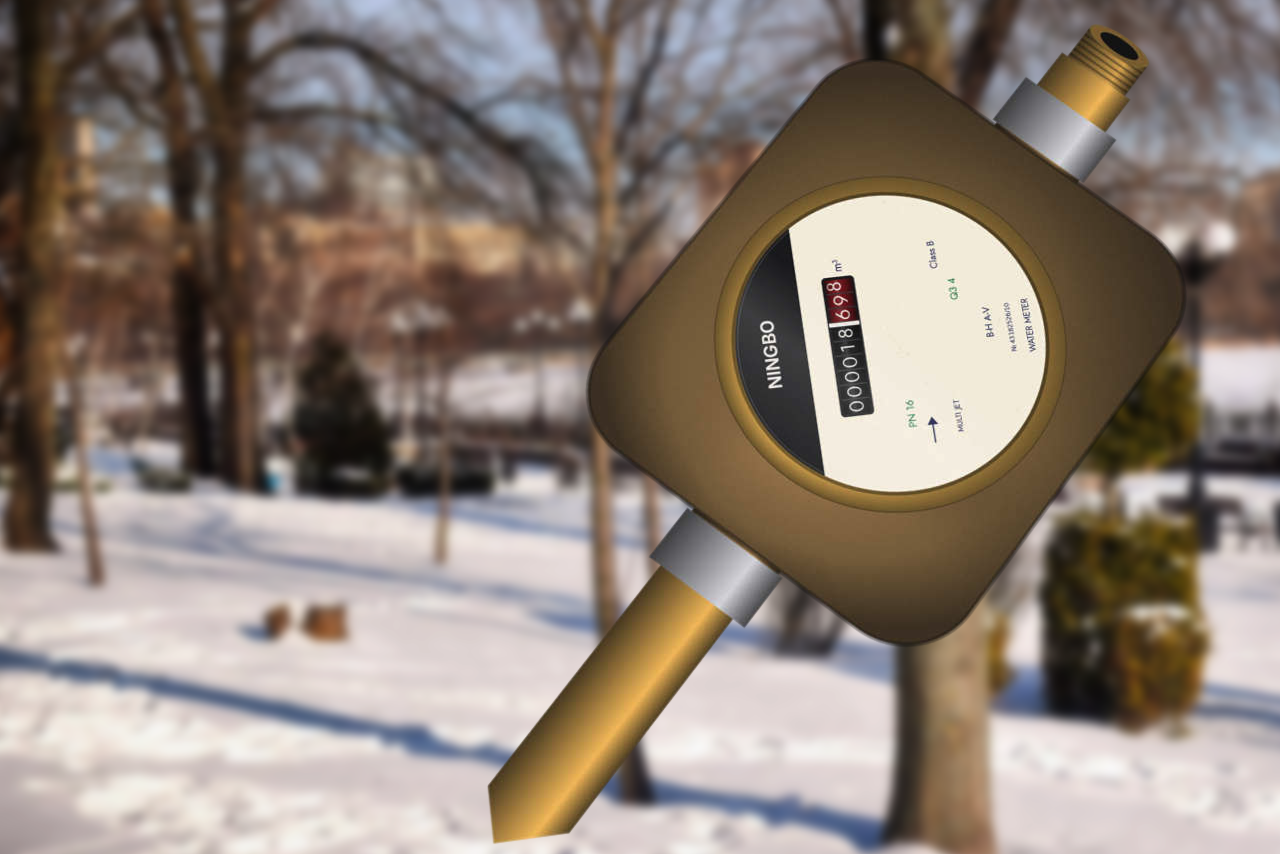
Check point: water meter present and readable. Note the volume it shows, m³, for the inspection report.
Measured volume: 18.698 m³
